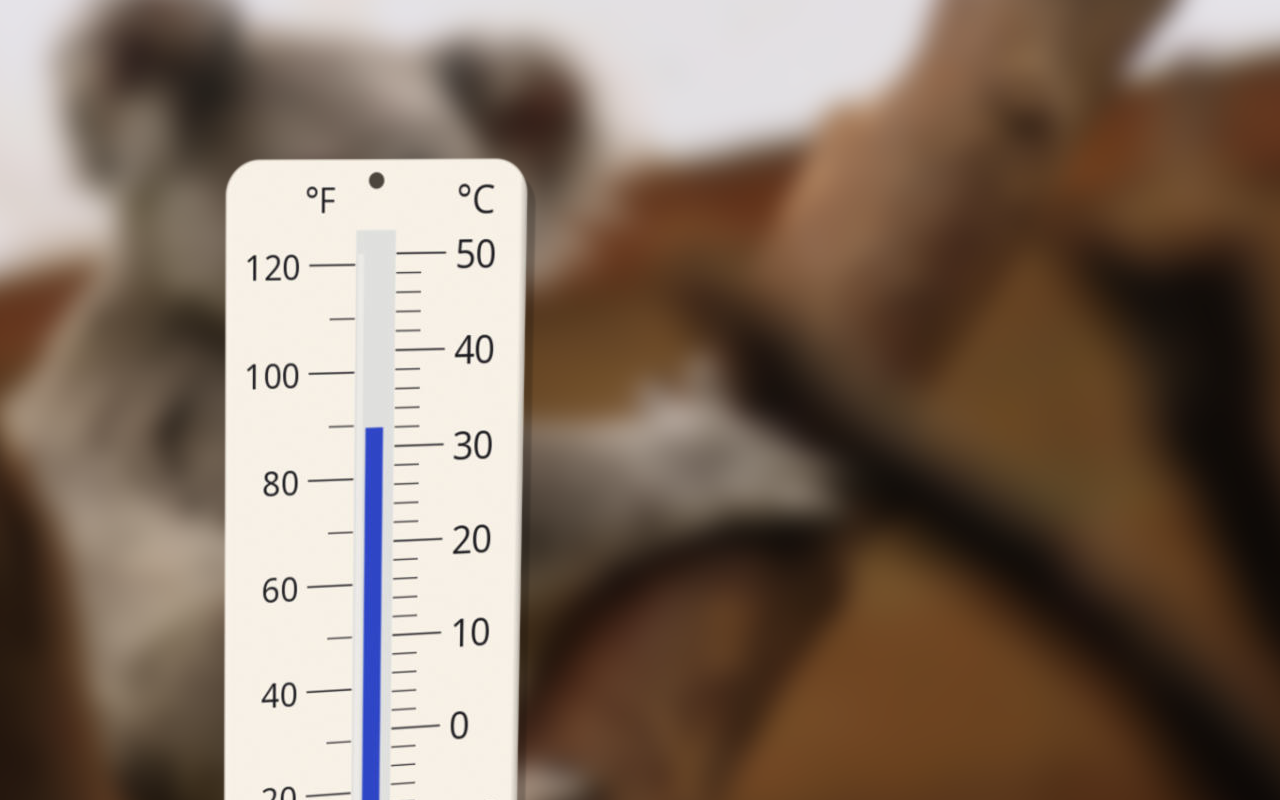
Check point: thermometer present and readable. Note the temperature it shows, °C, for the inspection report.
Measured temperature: 32 °C
